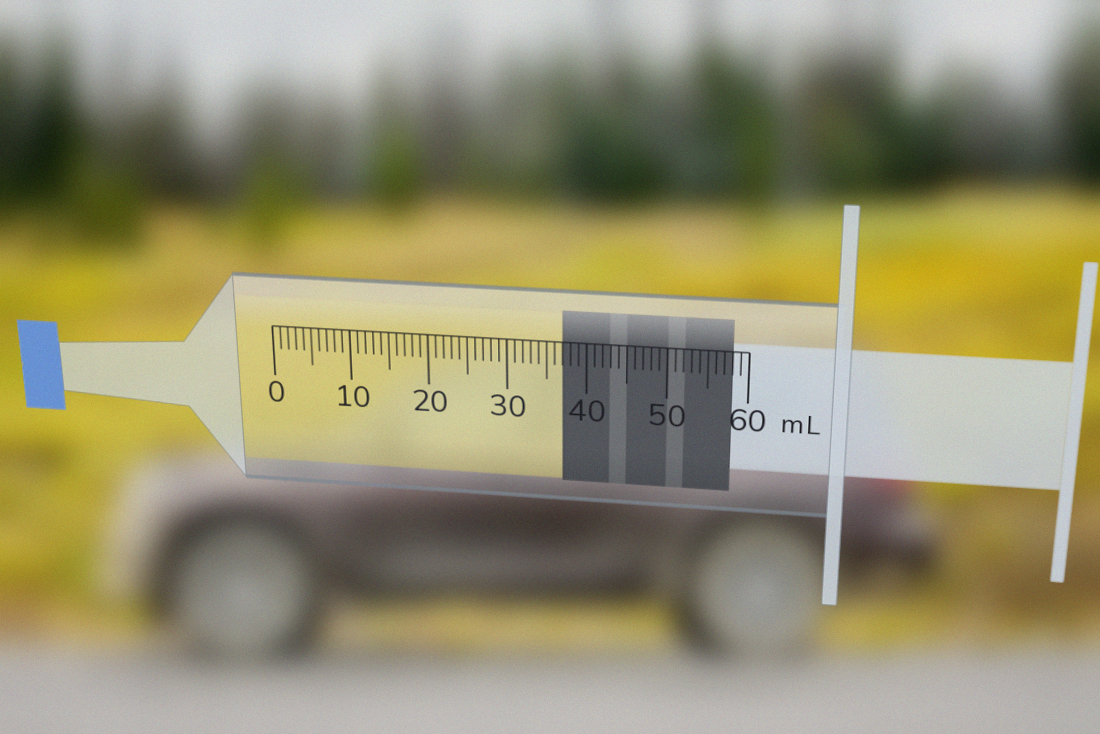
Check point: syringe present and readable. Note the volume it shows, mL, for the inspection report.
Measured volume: 37 mL
